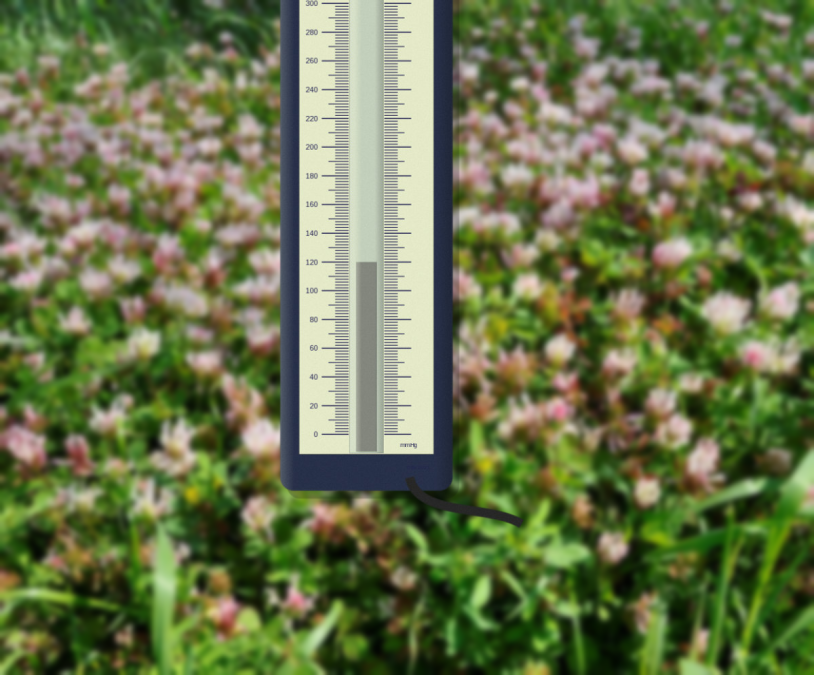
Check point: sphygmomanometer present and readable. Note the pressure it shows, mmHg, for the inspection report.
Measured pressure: 120 mmHg
